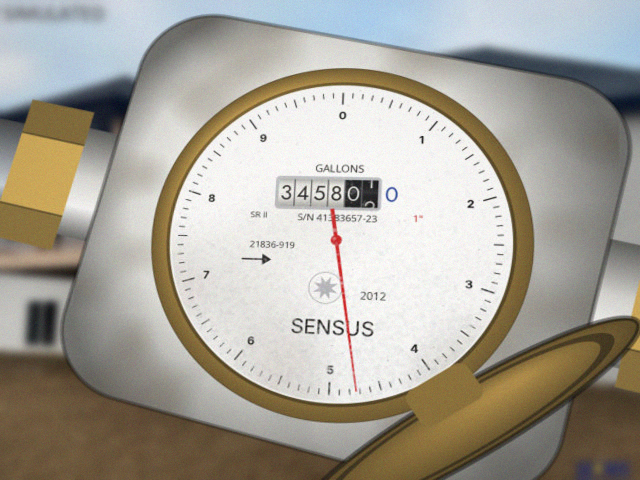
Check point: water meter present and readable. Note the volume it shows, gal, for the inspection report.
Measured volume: 3458014.7 gal
